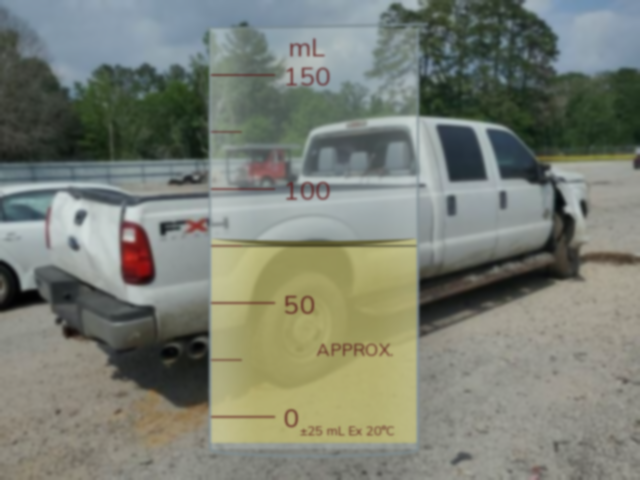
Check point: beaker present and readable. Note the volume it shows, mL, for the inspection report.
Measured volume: 75 mL
